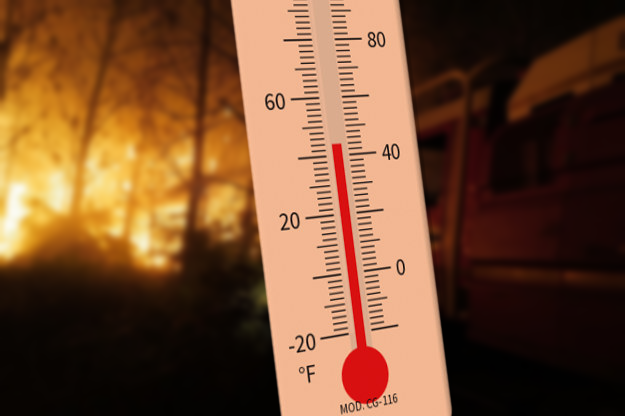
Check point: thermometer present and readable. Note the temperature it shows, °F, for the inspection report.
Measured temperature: 44 °F
